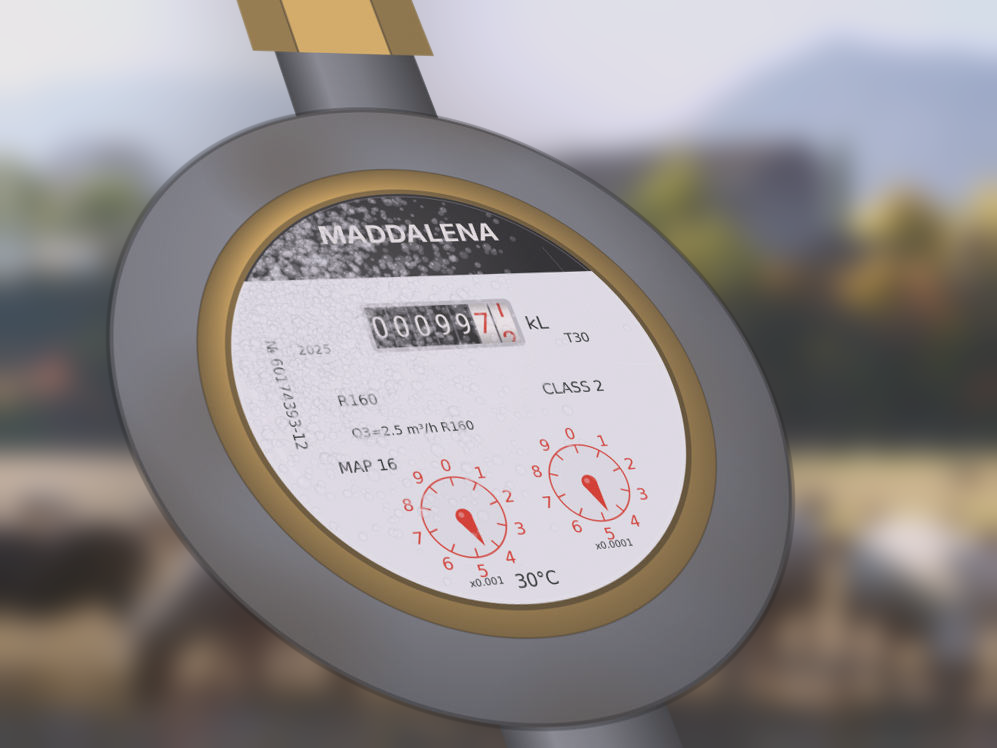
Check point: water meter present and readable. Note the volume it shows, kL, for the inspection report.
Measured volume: 99.7144 kL
